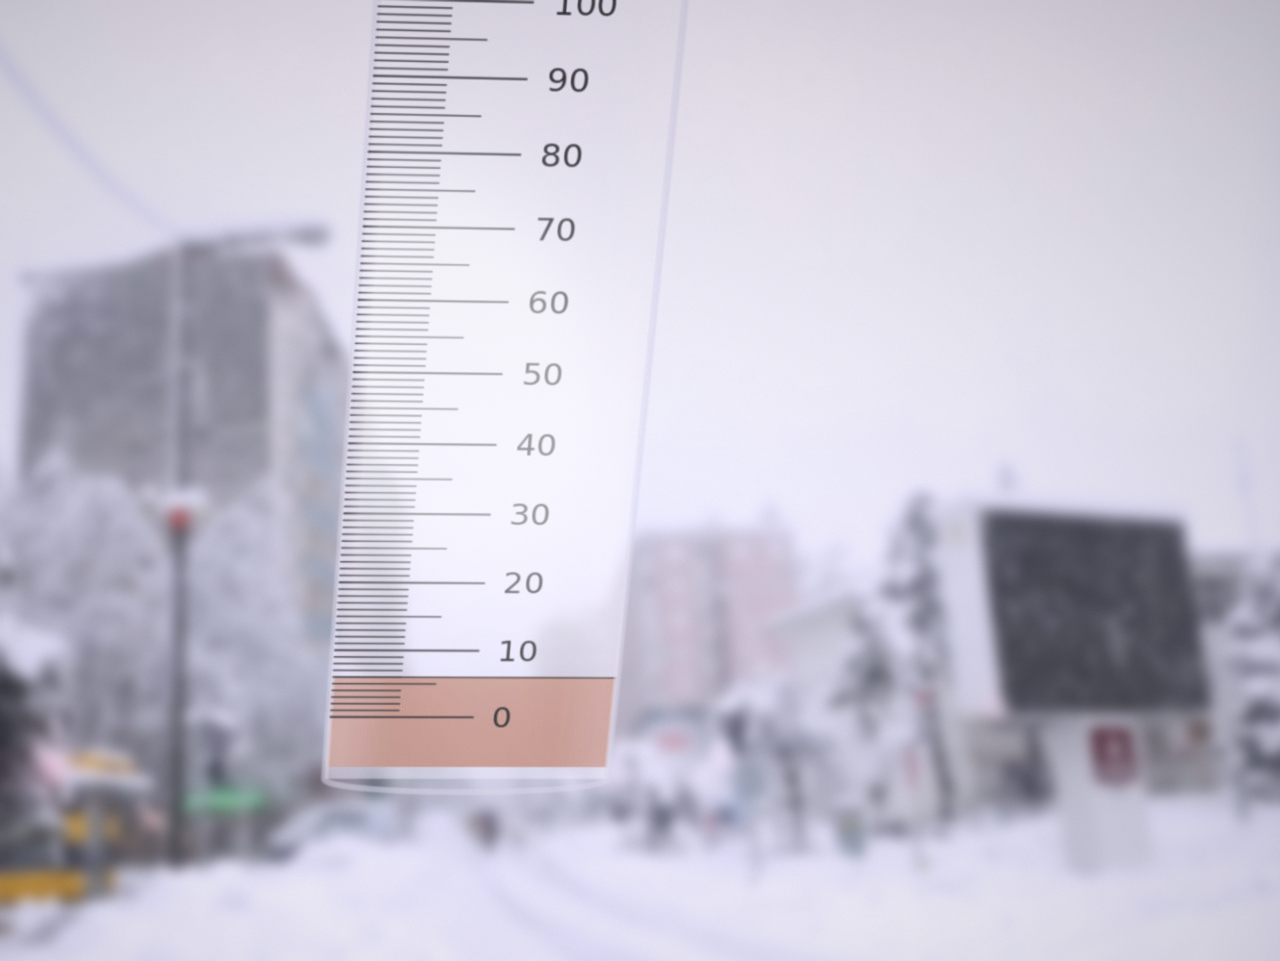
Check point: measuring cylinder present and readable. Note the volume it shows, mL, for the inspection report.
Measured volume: 6 mL
